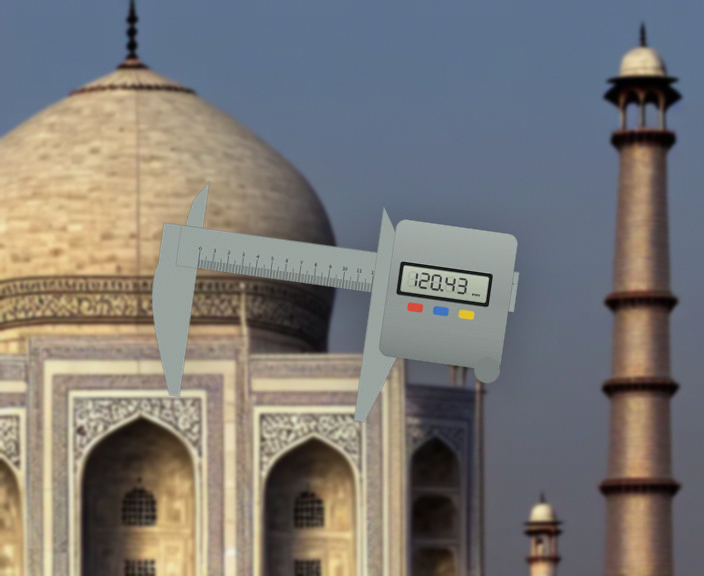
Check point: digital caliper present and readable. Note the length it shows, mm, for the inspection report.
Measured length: 120.43 mm
